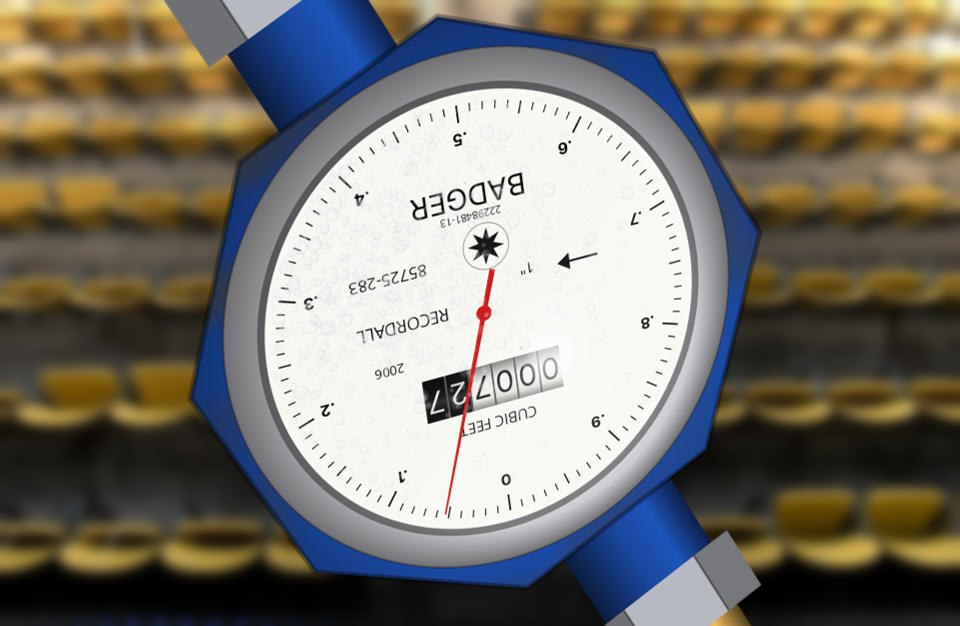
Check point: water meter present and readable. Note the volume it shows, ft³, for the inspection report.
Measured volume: 727.05 ft³
